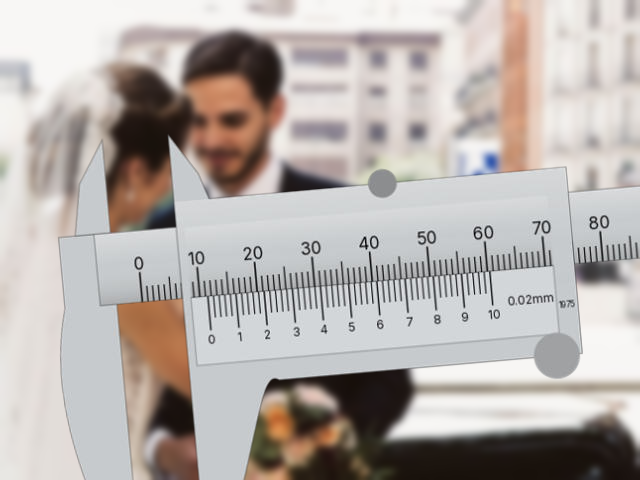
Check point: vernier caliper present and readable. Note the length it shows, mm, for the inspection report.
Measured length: 11.4 mm
